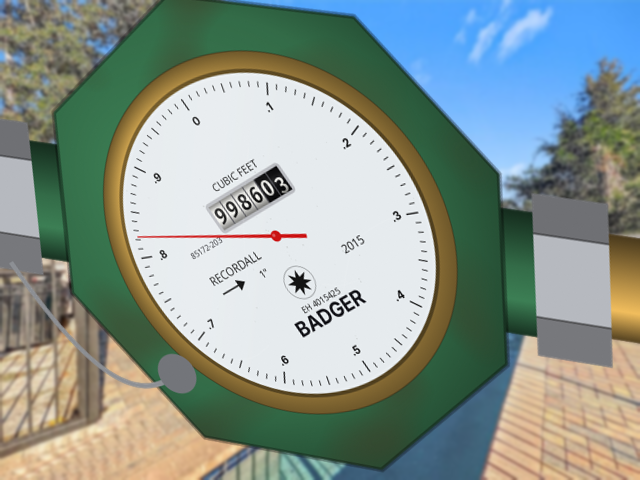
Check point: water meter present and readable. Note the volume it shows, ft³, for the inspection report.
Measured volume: 998602.82 ft³
